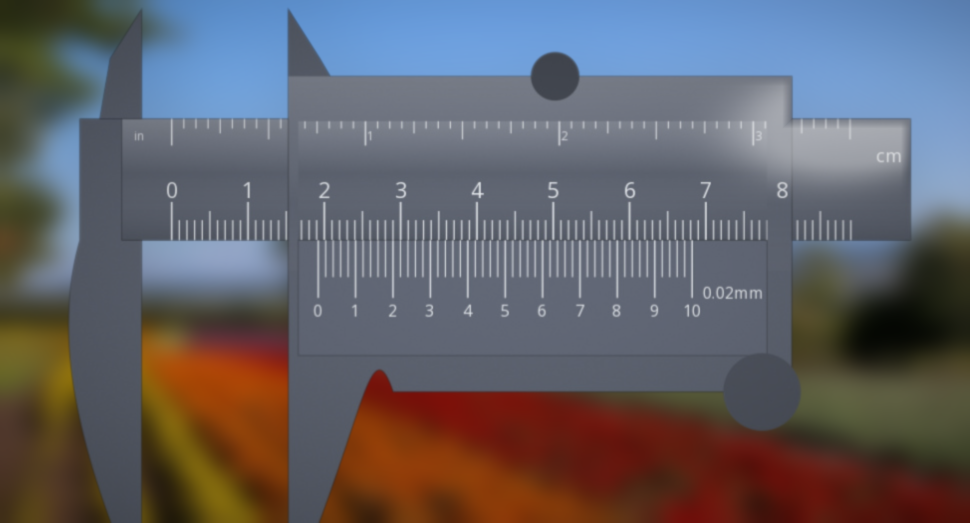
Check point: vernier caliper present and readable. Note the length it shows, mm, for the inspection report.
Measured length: 19.2 mm
